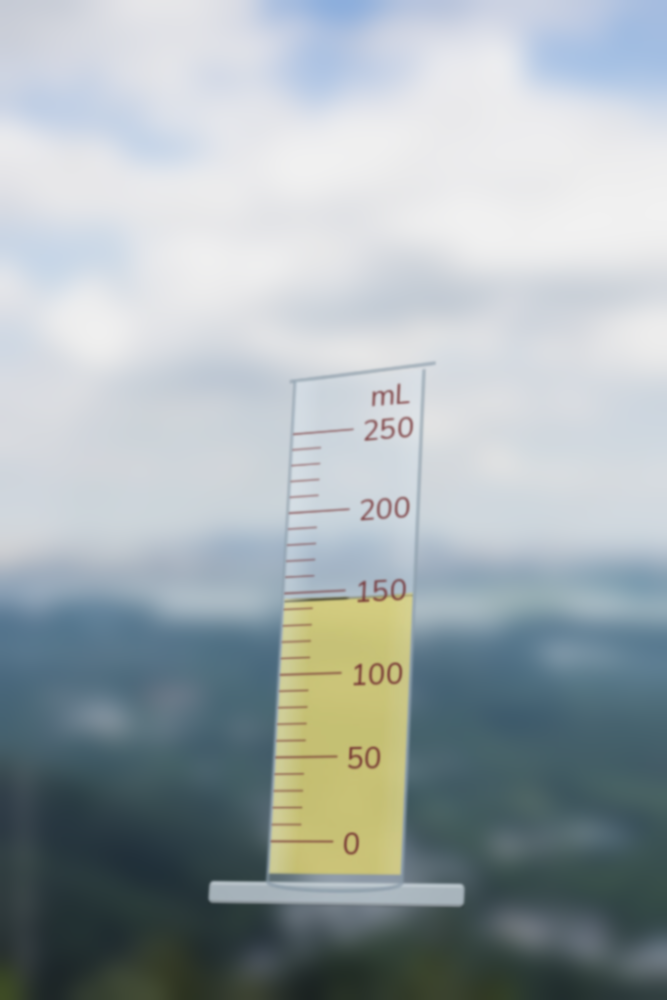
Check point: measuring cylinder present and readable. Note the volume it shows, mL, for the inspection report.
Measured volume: 145 mL
